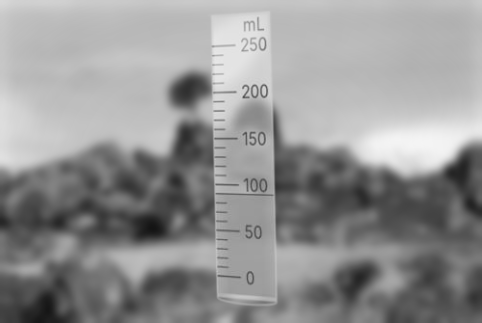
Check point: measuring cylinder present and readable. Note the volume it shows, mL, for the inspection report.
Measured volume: 90 mL
